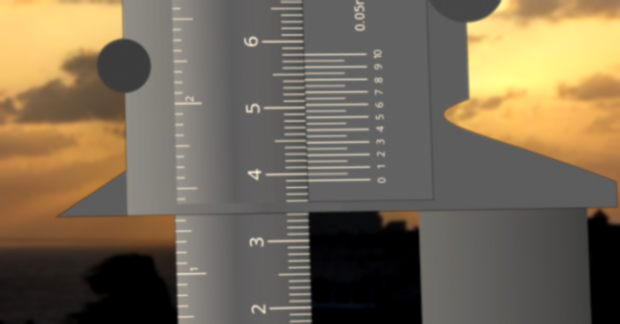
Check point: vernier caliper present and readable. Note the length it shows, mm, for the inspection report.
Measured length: 39.0 mm
